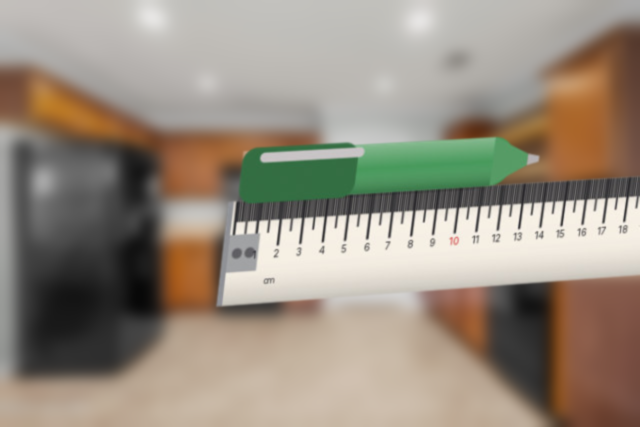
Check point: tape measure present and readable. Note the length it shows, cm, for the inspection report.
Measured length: 13.5 cm
